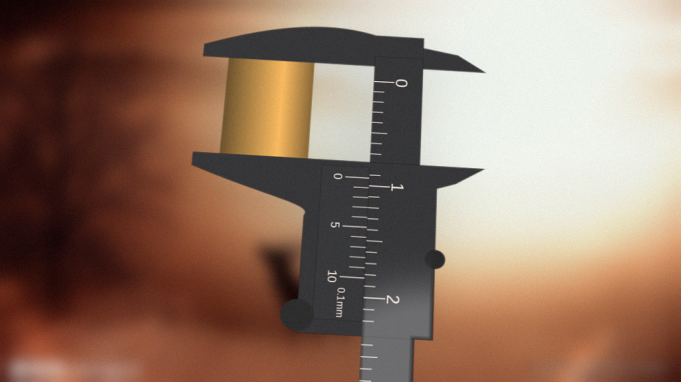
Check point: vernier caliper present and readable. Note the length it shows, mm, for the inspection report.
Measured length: 9.3 mm
